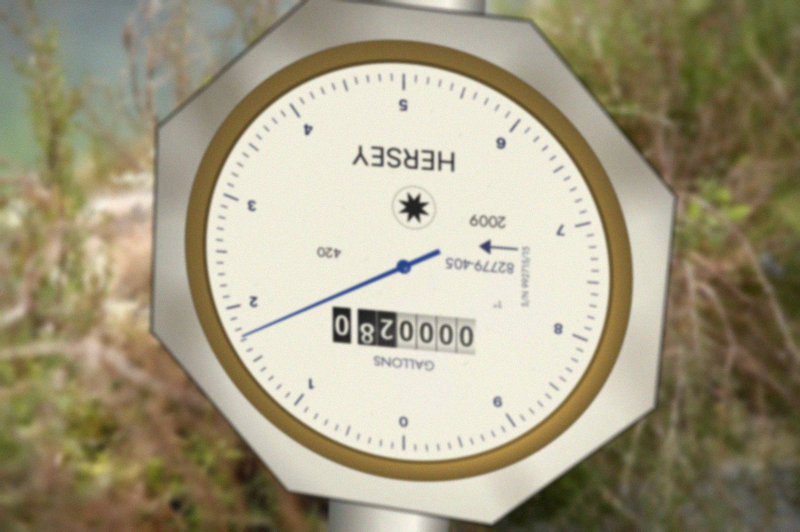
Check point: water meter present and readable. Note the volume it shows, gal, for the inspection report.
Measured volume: 281.7 gal
